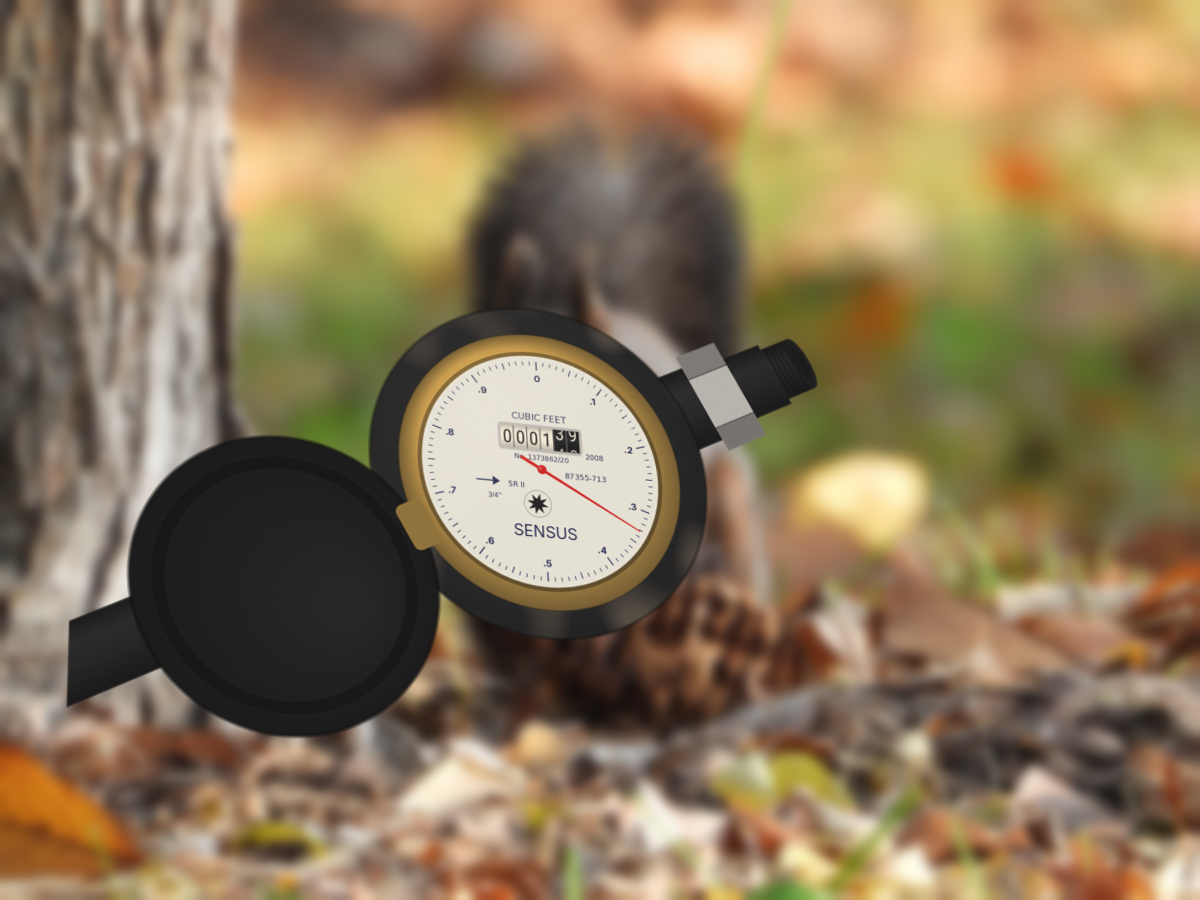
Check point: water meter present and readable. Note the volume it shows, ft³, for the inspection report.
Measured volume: 139.33 ft³
